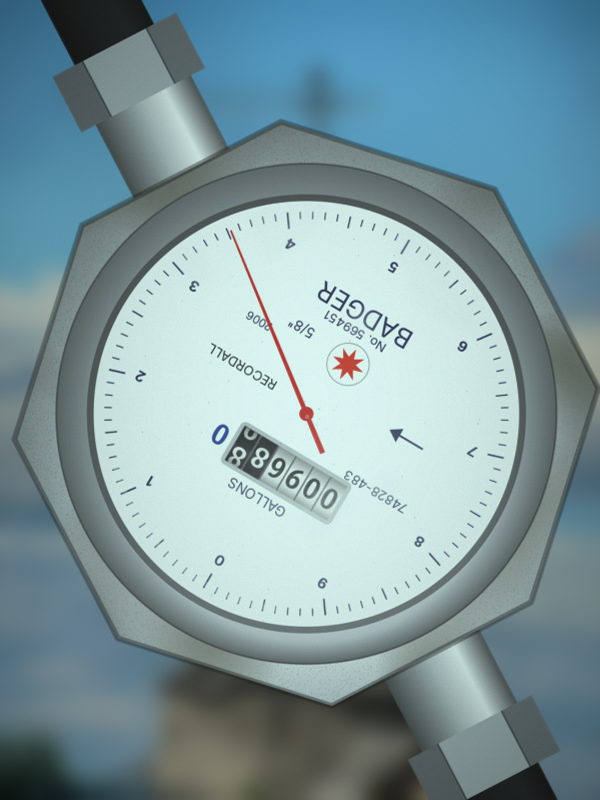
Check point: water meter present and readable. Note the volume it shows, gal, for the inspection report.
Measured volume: 96883.5 gal
